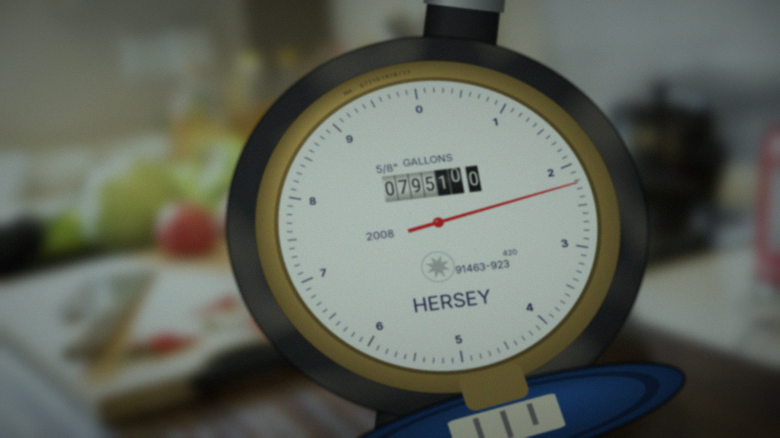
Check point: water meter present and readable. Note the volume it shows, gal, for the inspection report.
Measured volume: 795102.2 gal
